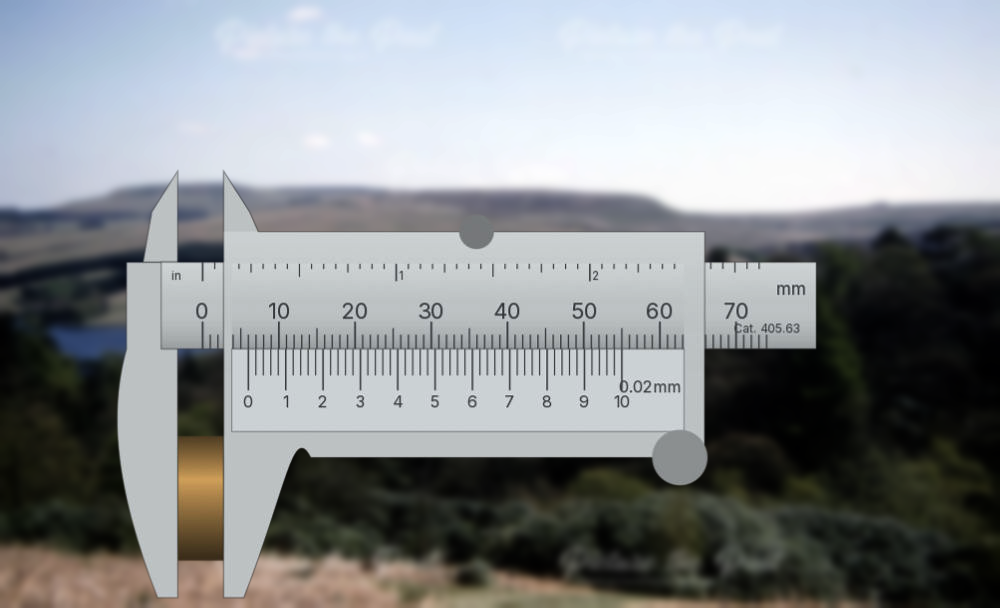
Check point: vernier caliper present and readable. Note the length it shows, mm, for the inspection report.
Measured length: 6.0 mm
